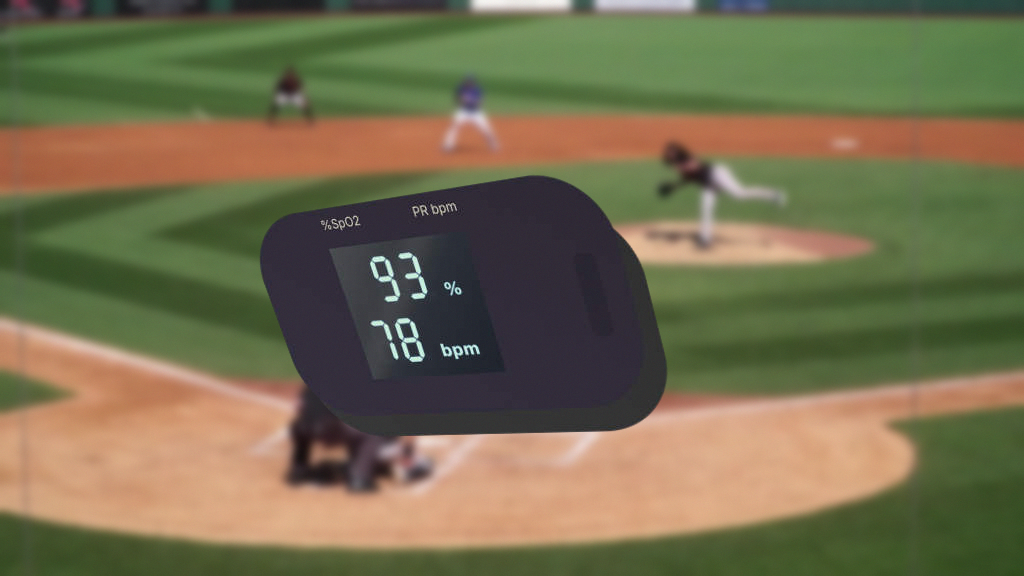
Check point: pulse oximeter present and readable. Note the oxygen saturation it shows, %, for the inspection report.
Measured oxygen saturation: 93 %
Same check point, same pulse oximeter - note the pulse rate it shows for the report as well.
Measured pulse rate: 78 bpm
